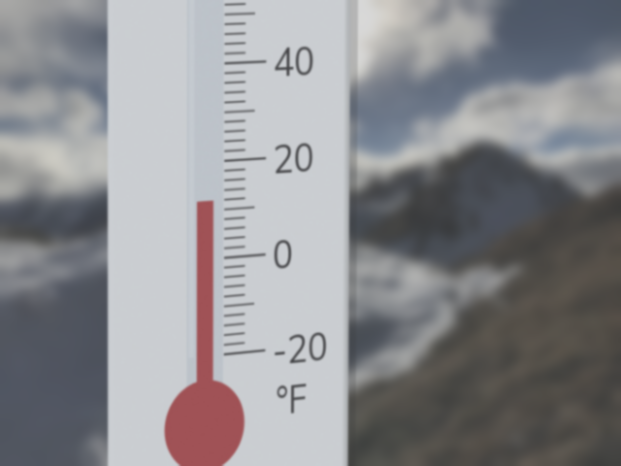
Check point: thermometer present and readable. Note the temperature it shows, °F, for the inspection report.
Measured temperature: 12 °F
